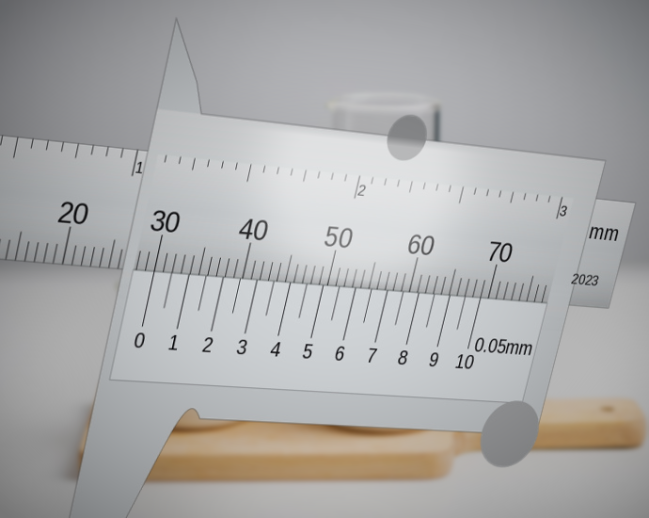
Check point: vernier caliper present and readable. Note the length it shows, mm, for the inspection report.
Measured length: 30.0 mm
